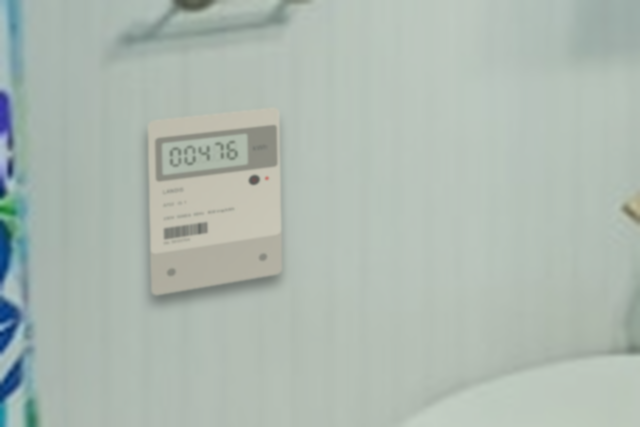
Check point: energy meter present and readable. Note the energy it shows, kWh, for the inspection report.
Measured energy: 476 kWh
